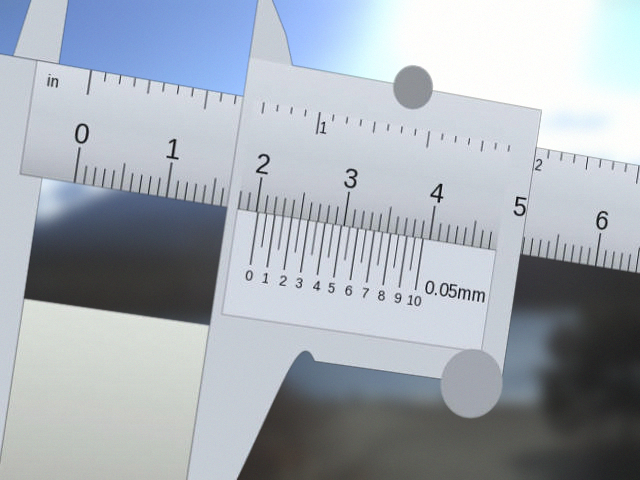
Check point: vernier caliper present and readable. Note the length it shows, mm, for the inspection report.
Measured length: 20.2 mm
